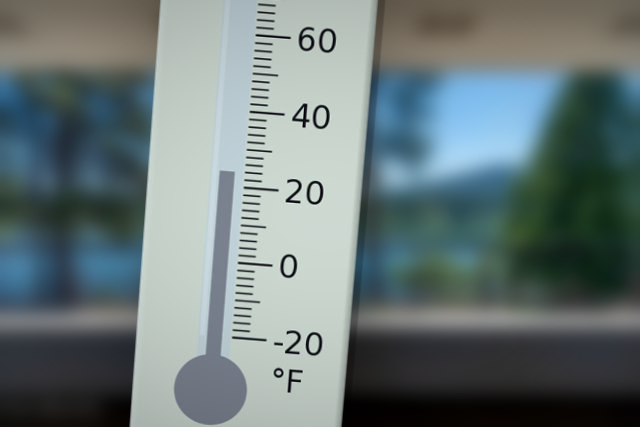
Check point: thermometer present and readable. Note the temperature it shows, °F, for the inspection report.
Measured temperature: 24 °F
